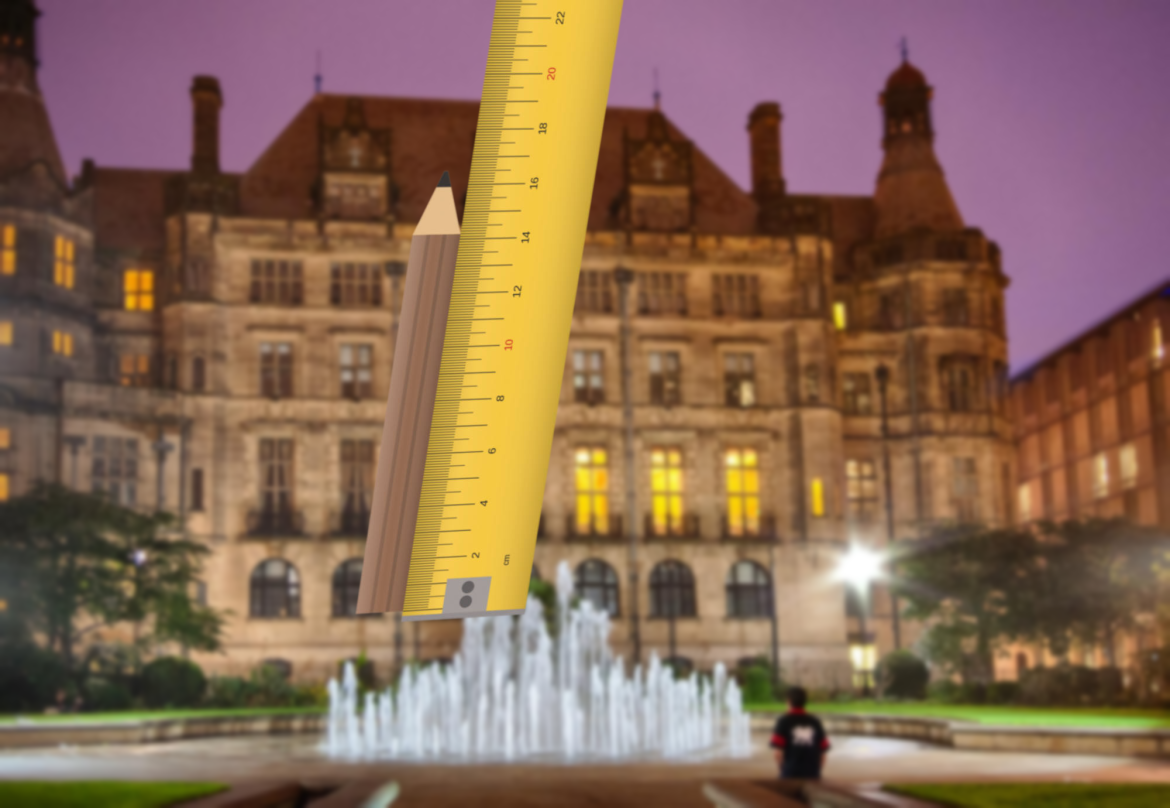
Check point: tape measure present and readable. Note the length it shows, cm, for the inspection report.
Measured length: 16.5 cm
